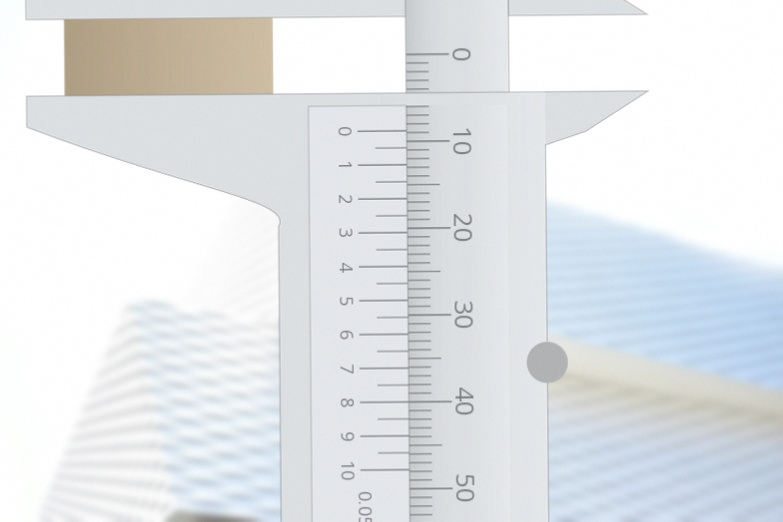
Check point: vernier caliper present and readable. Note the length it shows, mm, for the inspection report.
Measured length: 8.8 mm
